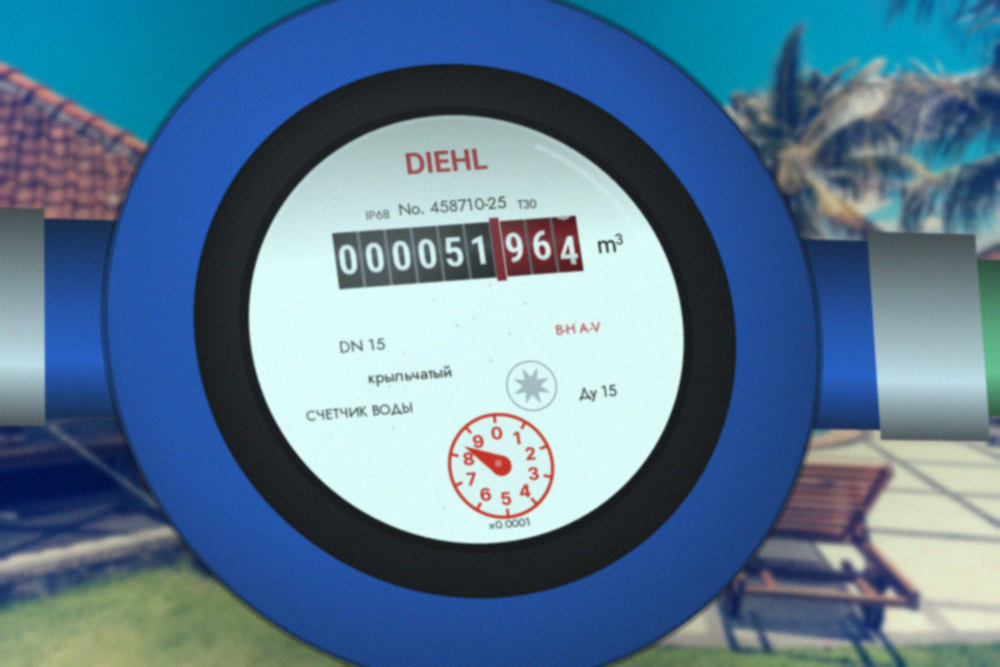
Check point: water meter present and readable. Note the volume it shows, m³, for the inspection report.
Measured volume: 51.9638 m³
